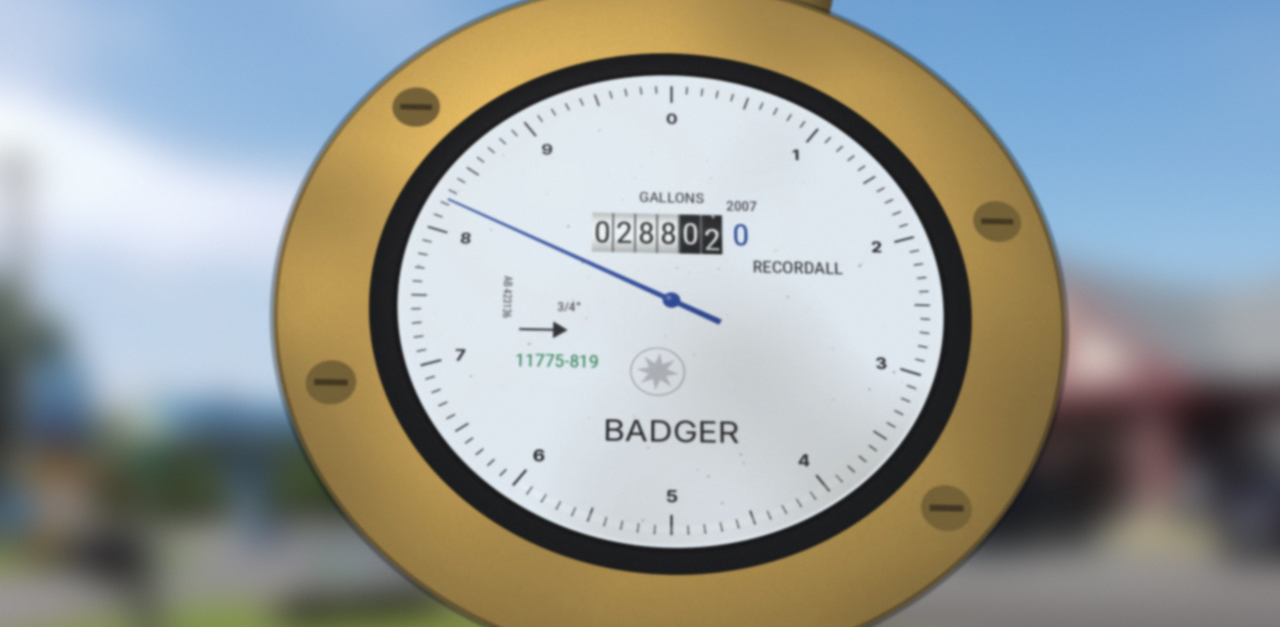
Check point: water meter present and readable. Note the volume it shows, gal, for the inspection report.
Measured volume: 288018.2 gal
